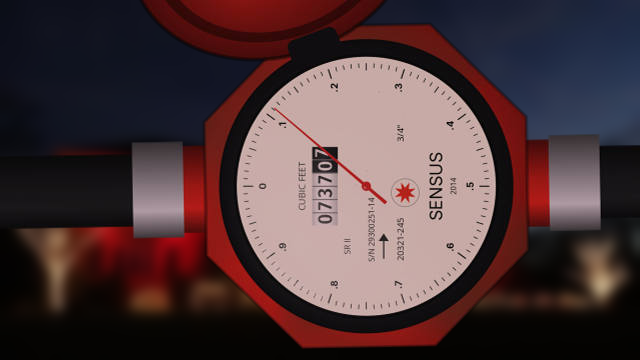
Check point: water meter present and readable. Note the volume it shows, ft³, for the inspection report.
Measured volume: 73707.11 ft³
